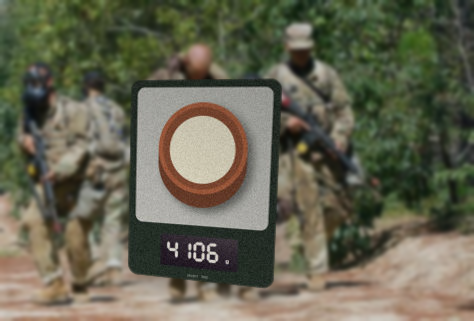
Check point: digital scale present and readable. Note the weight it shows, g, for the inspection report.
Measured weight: 4106 g
